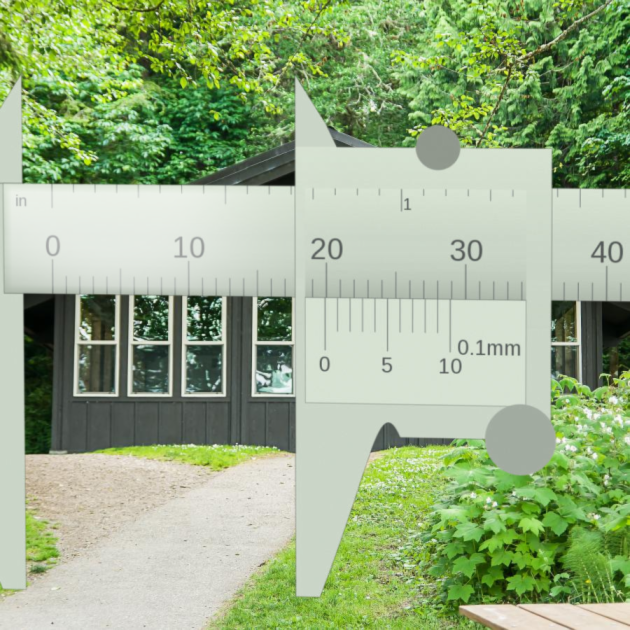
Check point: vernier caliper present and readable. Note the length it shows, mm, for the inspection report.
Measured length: 19.9 mm
